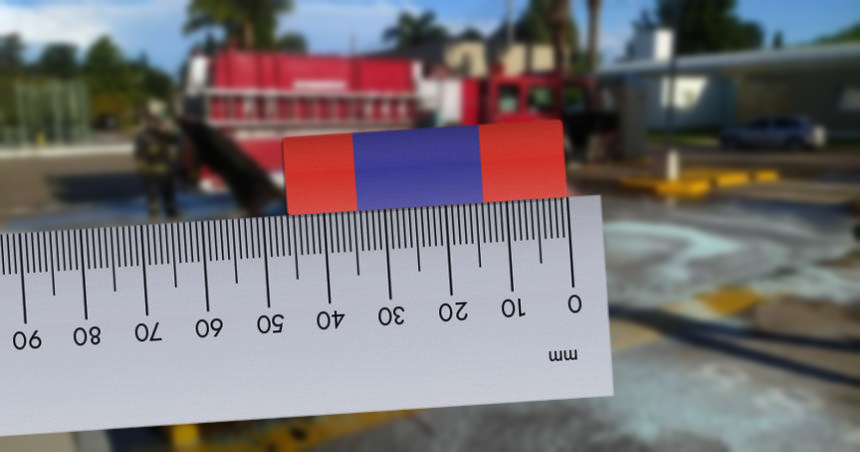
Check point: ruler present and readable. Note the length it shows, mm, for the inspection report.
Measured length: 46 mm
